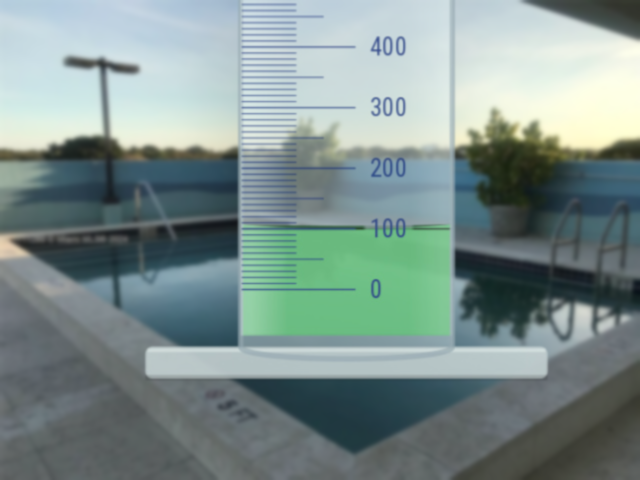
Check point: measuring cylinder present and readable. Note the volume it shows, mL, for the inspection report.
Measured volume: 100 mL
